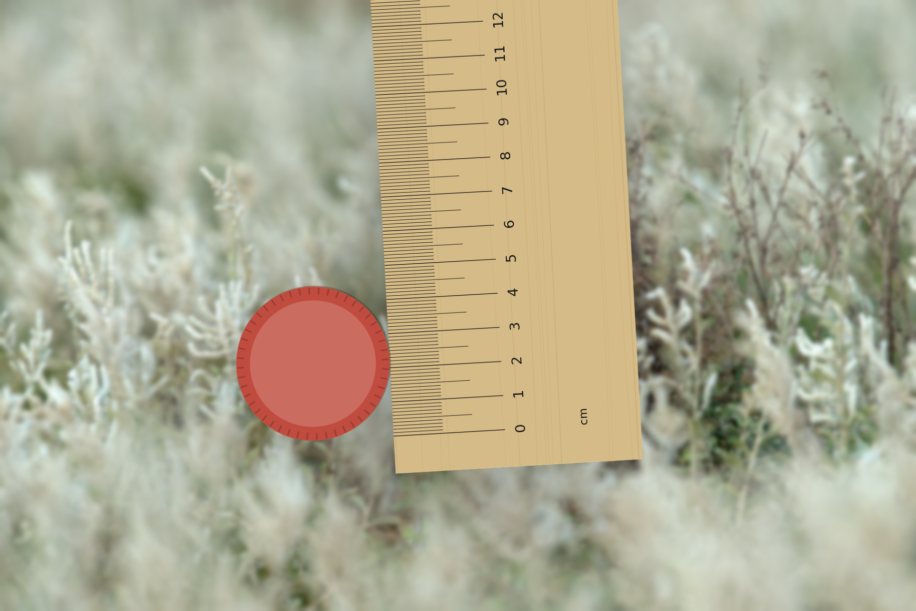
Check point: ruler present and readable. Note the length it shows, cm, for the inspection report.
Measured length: 4.5 cm
